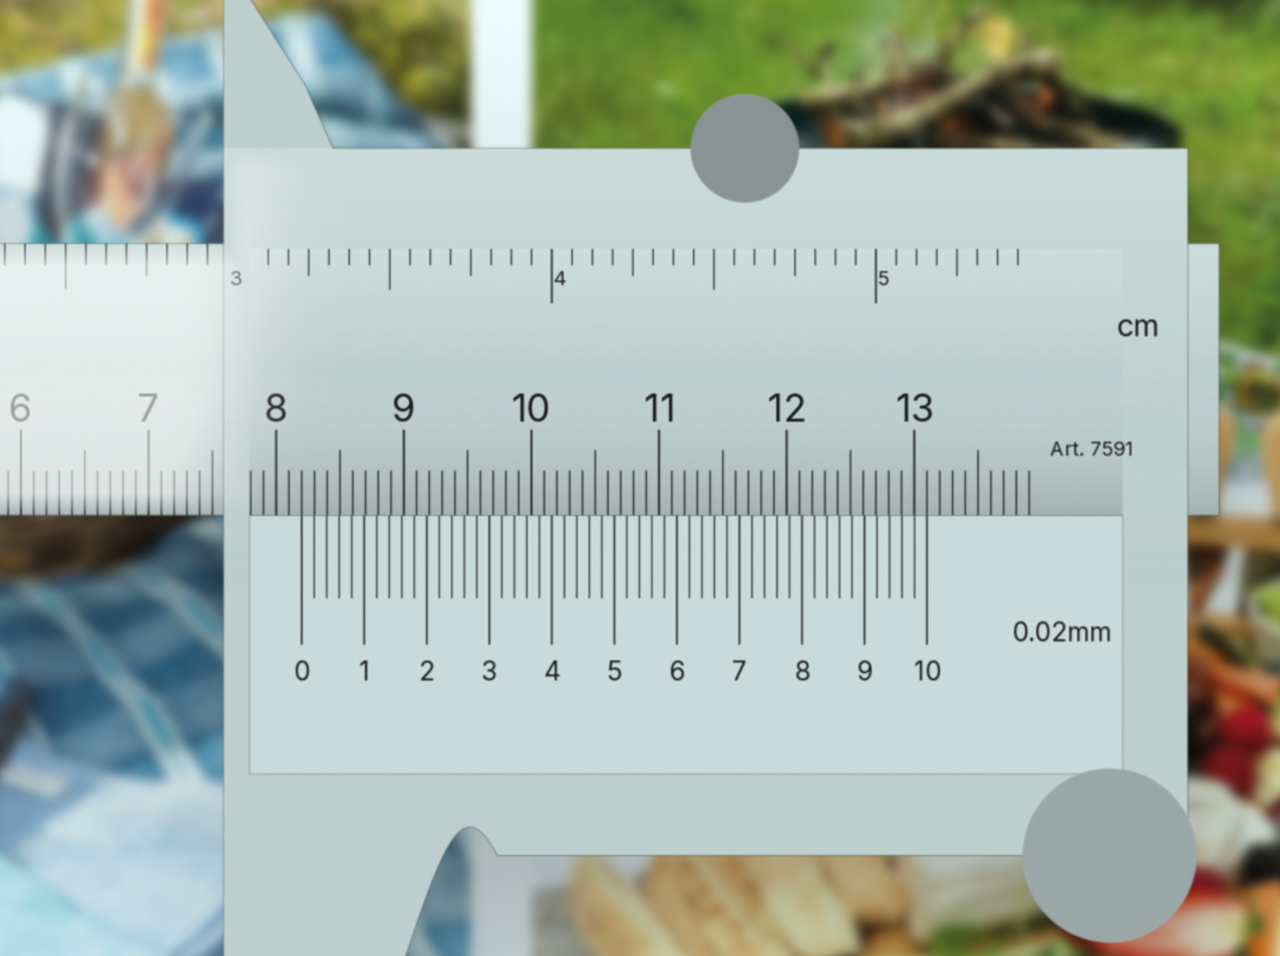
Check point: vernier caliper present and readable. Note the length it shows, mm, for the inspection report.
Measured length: 82.0 mm
